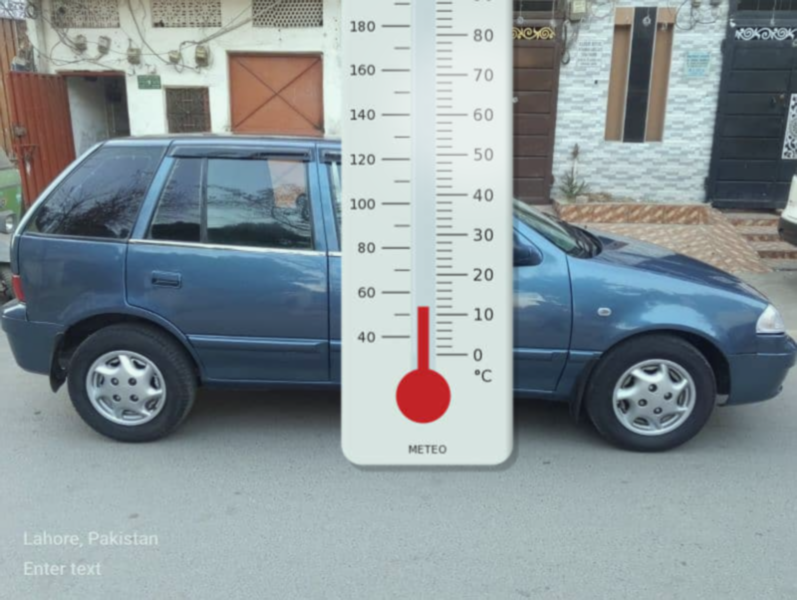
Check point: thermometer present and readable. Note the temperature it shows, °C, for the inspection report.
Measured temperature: 12 °C
